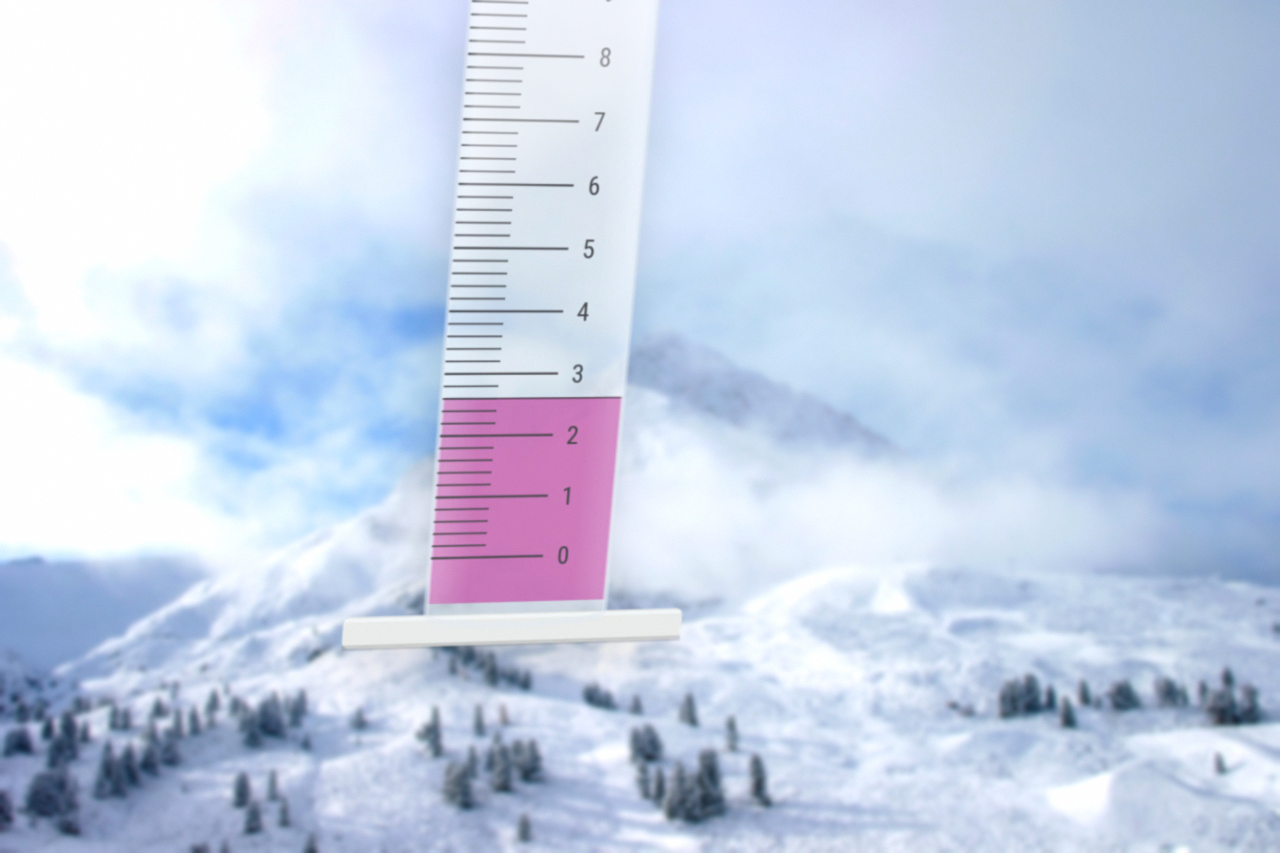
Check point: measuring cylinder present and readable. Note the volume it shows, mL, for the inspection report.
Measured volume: 2.6 mL
